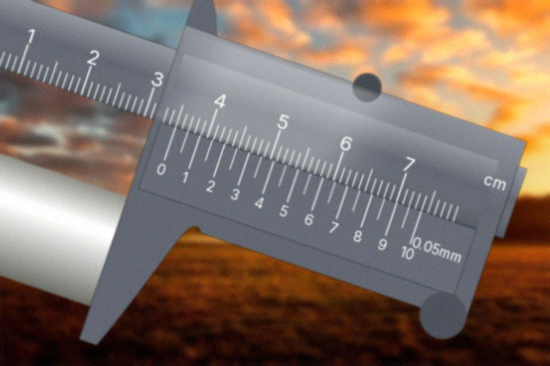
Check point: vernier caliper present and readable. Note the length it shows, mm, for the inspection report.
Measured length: 35.0 mm
